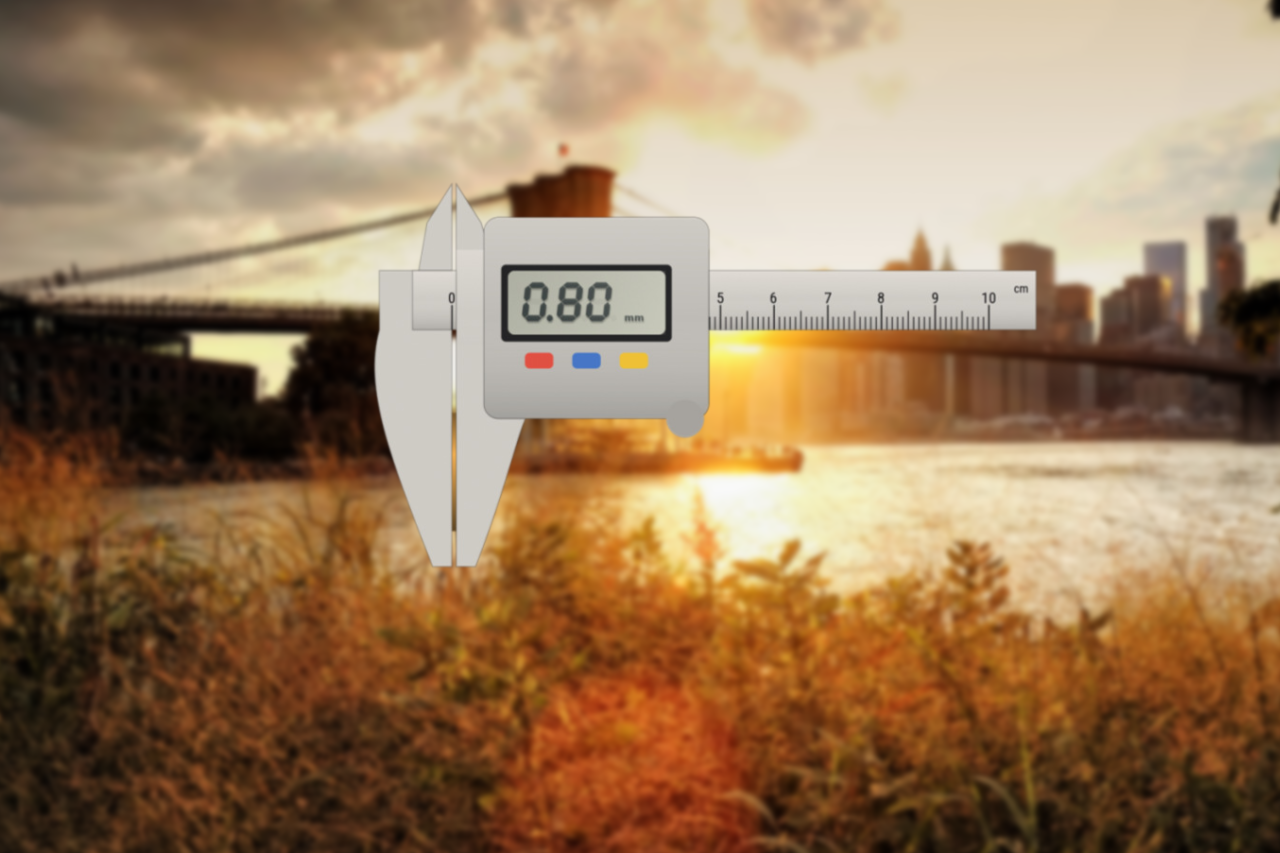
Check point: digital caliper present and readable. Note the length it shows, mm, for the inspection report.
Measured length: 0.80 mm
